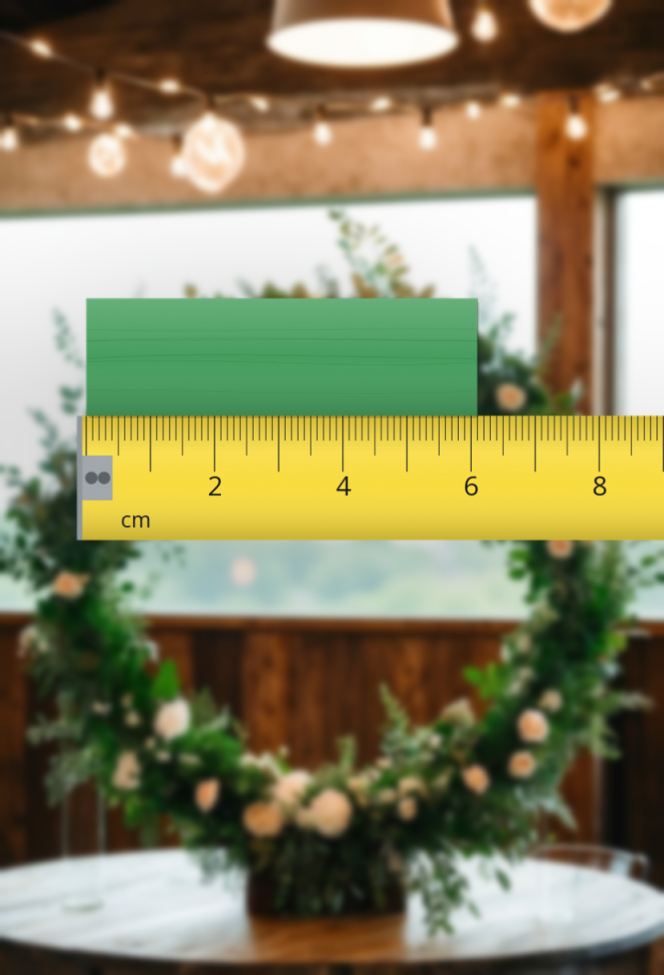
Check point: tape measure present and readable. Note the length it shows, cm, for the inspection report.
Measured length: 6.1 cm
